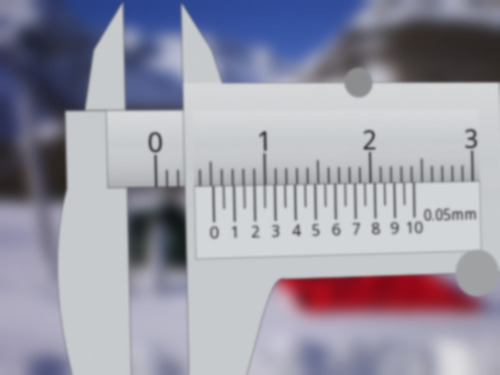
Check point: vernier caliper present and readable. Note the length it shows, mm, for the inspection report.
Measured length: 5.2 mm
